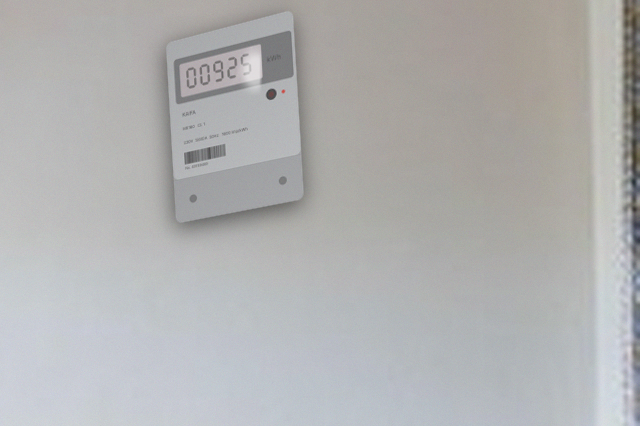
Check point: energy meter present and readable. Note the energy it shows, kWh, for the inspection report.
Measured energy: 925 kWh
